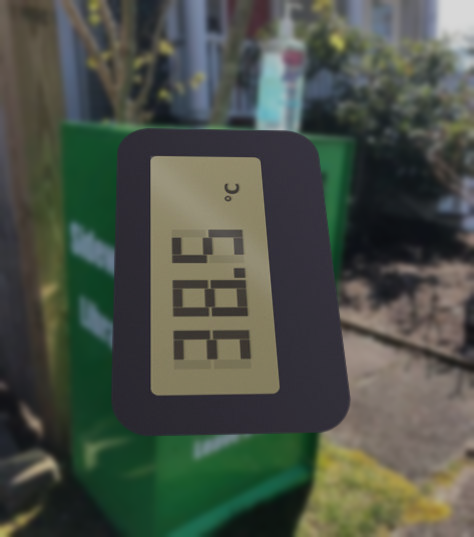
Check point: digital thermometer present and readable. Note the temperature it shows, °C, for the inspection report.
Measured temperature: 38.5 °C
